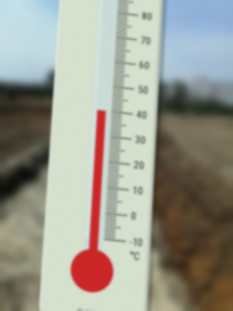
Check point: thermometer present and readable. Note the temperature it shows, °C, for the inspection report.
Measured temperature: 40 °C
